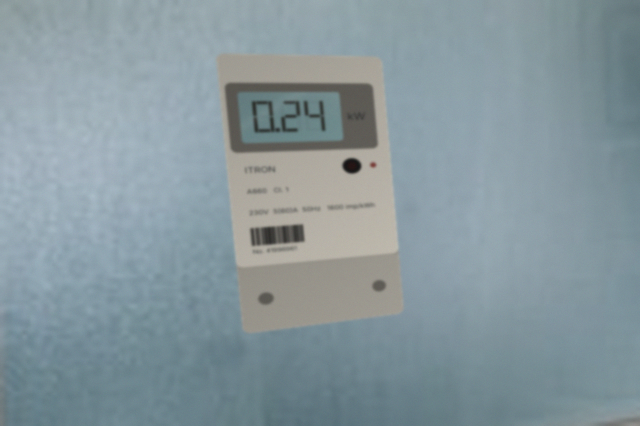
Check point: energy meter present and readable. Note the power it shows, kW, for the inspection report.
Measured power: 0.24 kW
